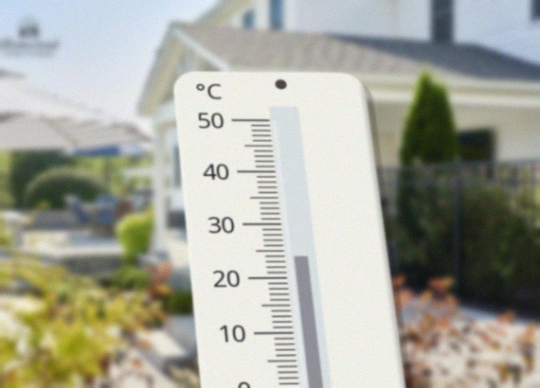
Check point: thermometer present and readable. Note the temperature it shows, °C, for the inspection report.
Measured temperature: 24 °C
